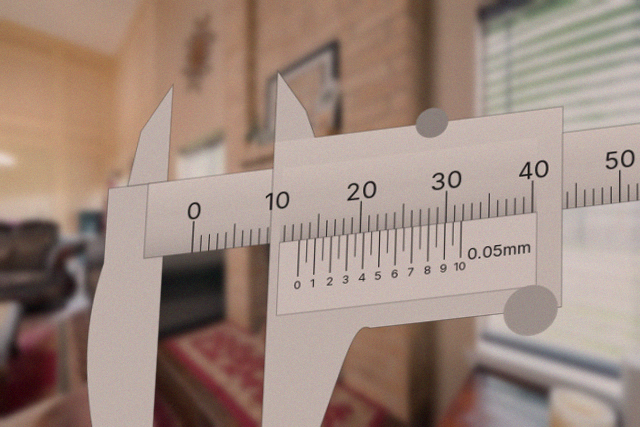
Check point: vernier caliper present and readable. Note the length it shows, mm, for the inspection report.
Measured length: 12.8 mm
